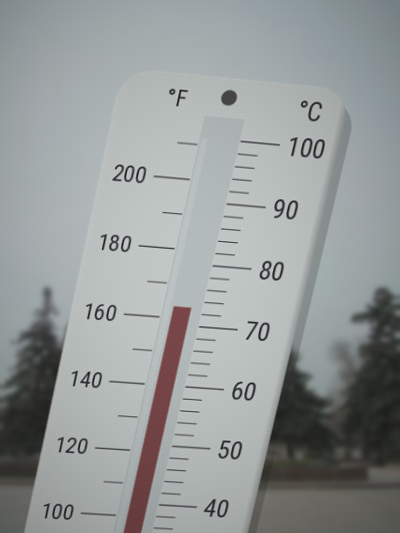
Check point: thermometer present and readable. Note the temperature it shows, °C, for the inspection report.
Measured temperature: 73 °C
